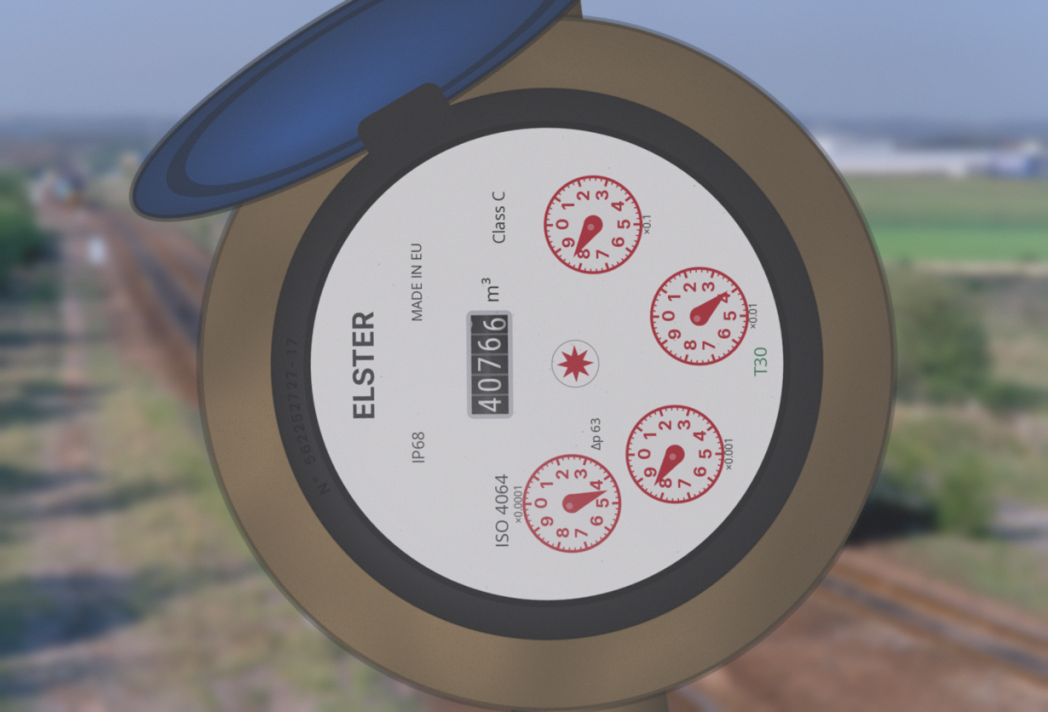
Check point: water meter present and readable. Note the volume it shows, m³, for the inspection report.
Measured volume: 40765.8384 m³
